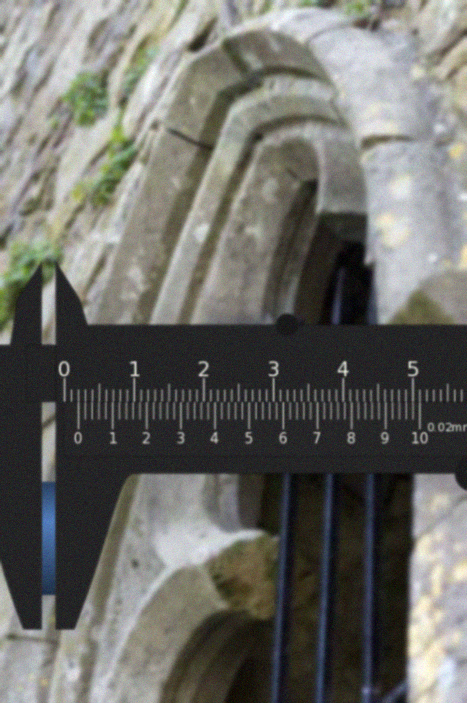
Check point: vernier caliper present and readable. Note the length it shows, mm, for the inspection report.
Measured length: 2.0 mm
